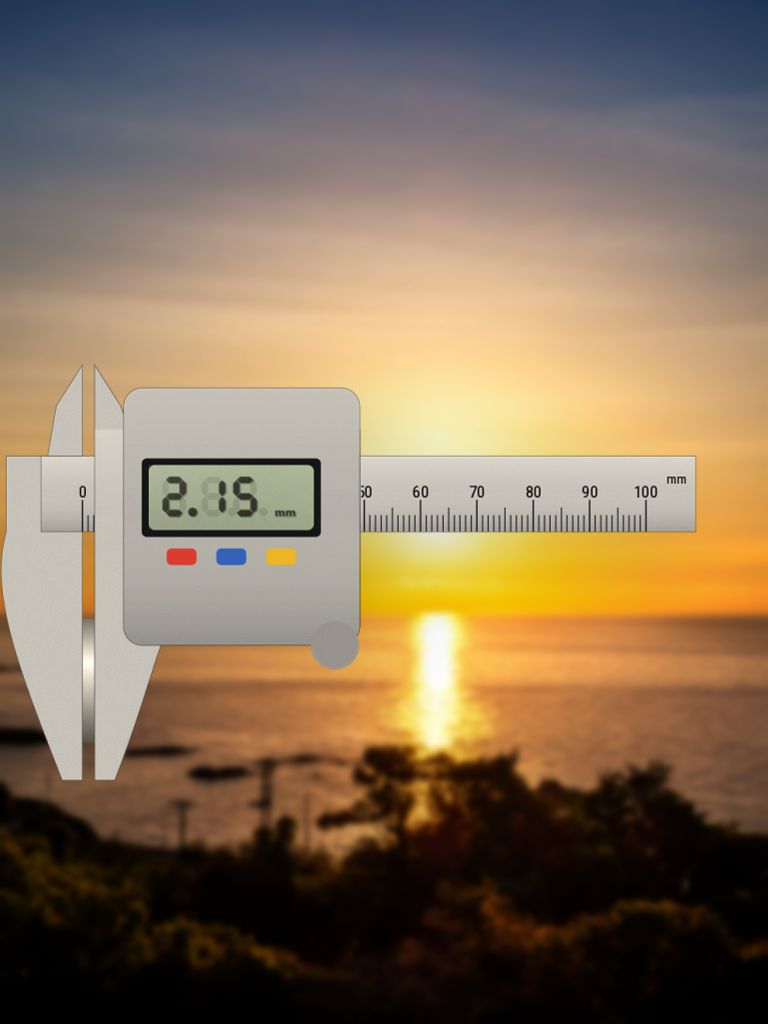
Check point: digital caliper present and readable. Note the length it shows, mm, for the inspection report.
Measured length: 2.15 mm
